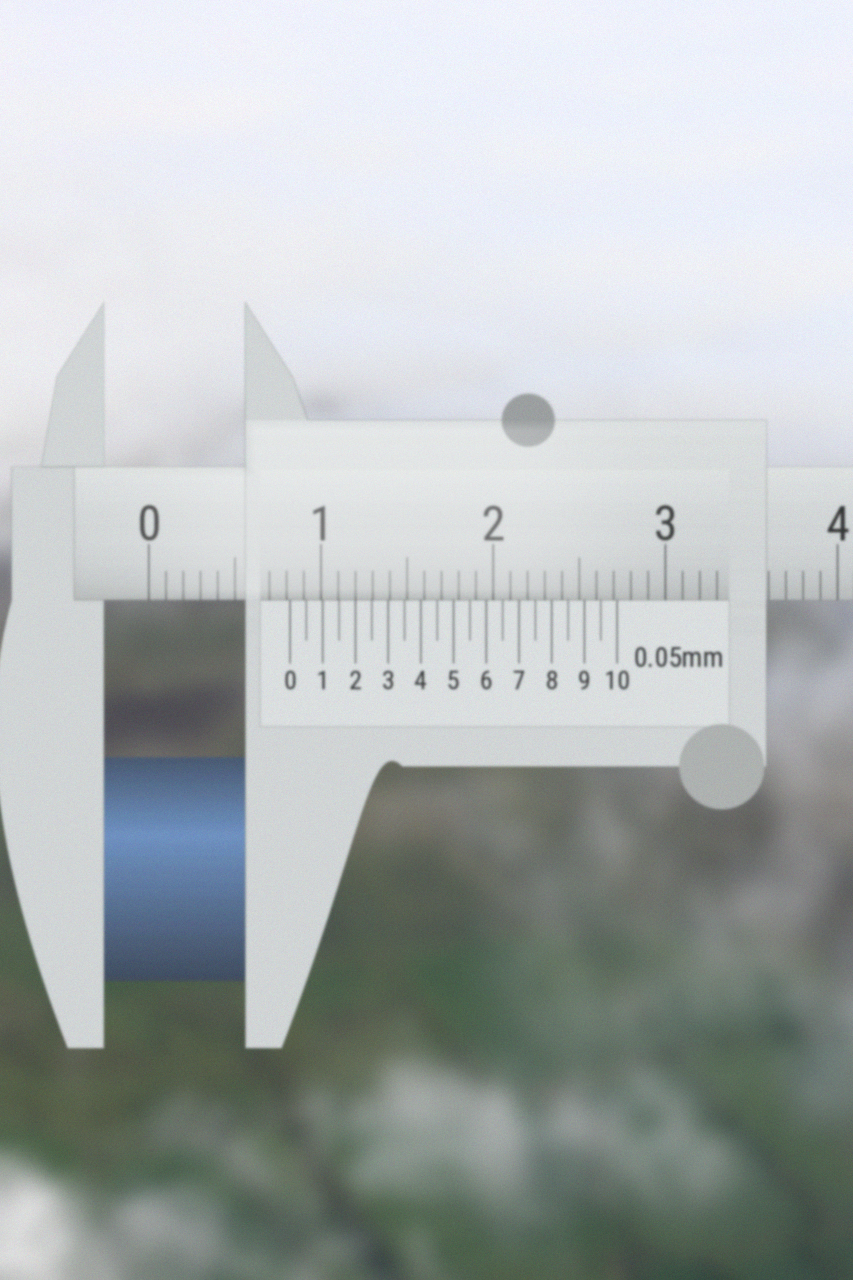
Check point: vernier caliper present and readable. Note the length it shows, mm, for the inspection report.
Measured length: 8.2 mm
